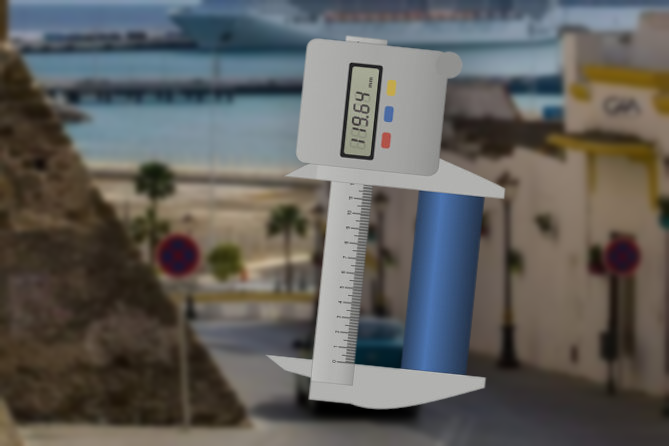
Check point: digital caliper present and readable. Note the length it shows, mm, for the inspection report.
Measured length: 119.64 mm
